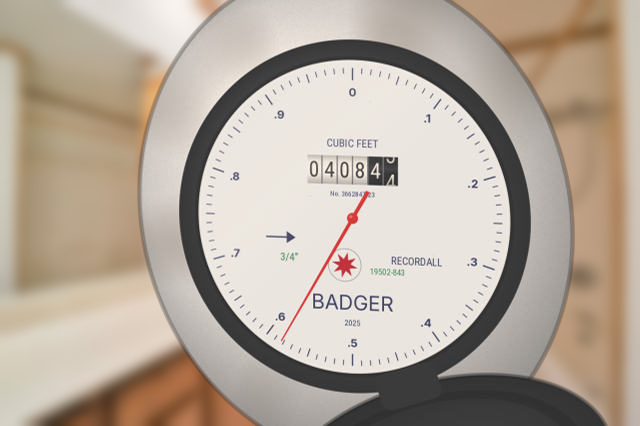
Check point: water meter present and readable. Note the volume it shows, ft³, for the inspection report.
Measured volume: 40843.58 ft³
